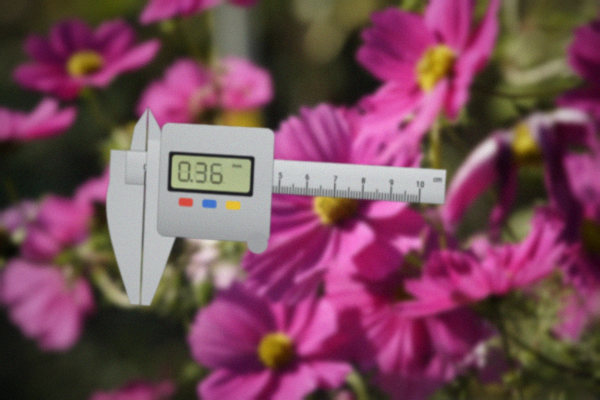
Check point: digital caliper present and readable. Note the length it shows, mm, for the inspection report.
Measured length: 0.36 mm
